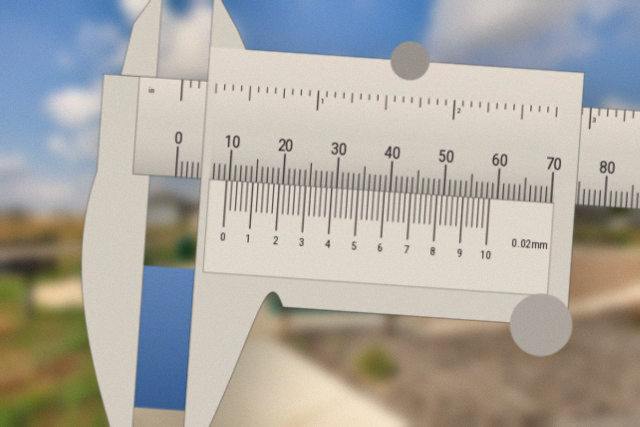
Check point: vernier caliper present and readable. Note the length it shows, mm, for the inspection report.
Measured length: 9.5 mm
